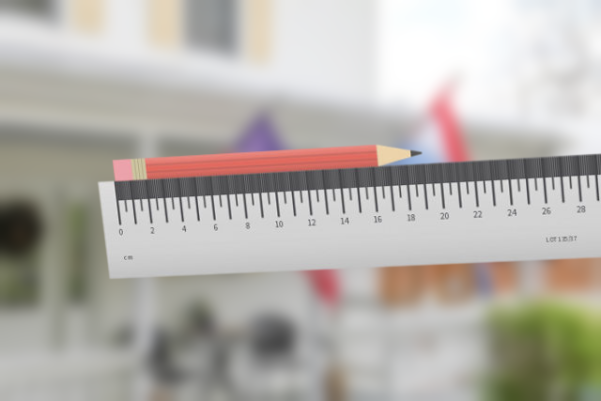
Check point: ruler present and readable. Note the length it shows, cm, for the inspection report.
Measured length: 19 cm
